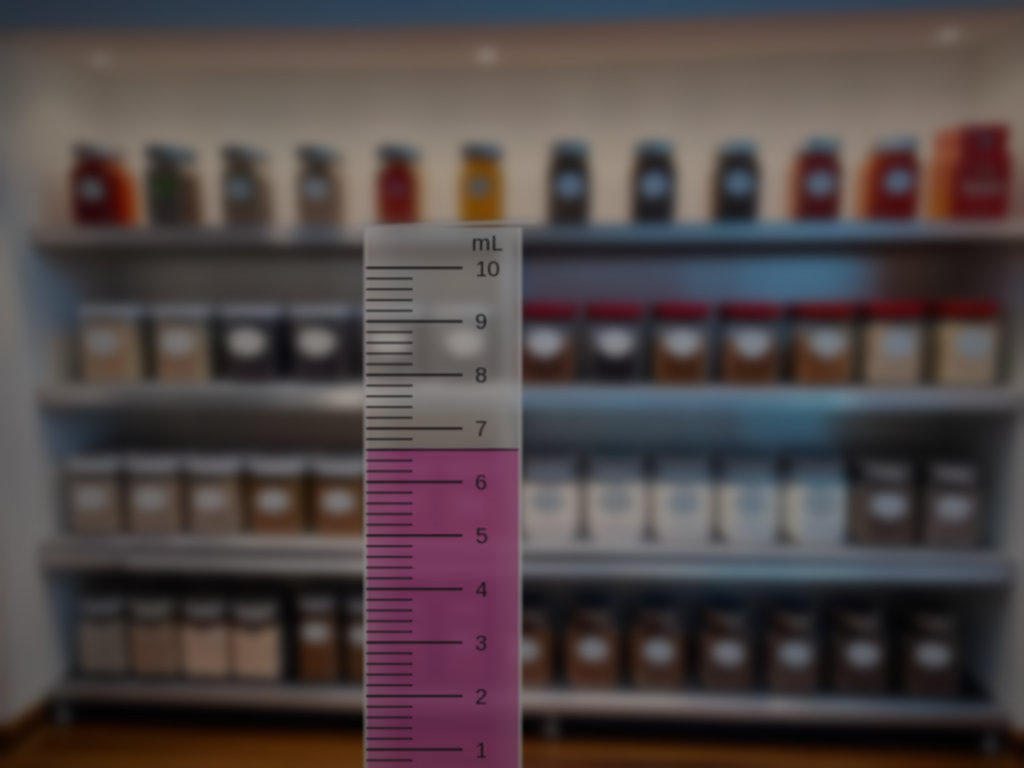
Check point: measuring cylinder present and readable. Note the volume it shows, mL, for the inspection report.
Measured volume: 6.6 mL
